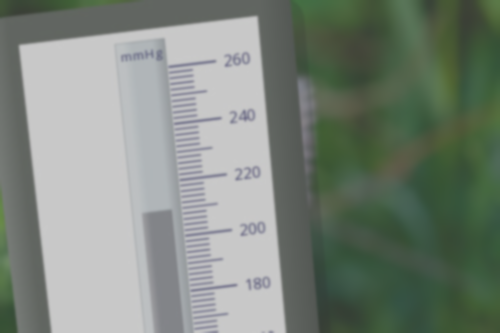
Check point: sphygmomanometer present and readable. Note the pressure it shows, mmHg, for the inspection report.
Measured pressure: 210 mmHg
